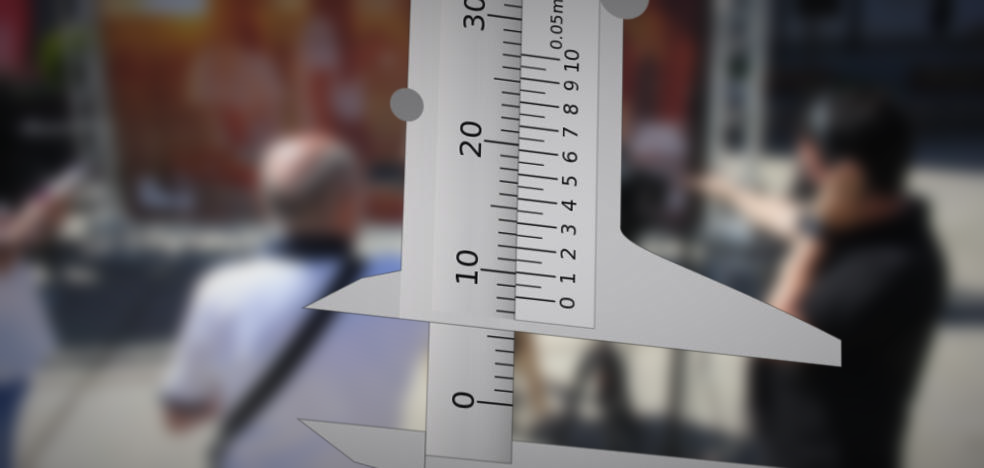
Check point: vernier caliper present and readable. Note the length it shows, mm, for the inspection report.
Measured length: 8.2 mm
